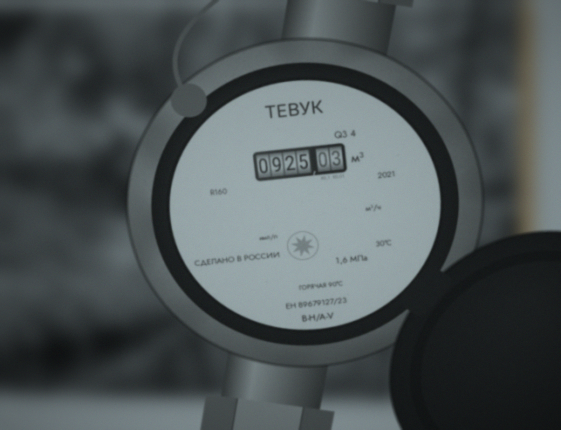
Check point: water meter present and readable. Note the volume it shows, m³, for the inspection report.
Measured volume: 925.03 m³
